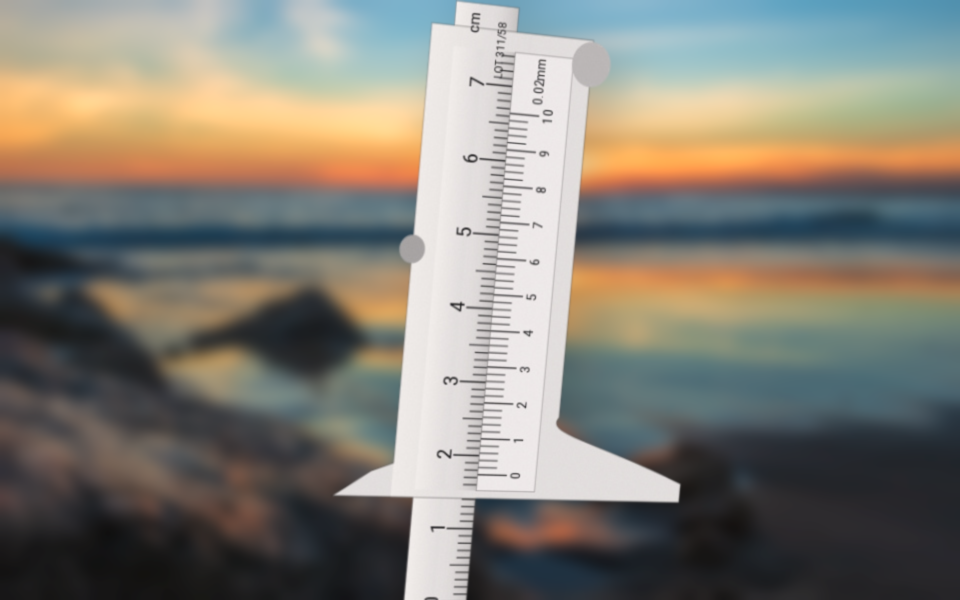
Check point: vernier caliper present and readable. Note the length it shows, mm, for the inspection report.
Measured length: 17.4 mm
